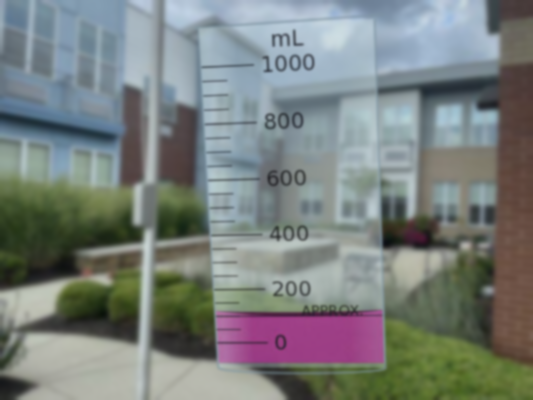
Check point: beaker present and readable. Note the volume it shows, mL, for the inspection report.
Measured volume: 100 mL
